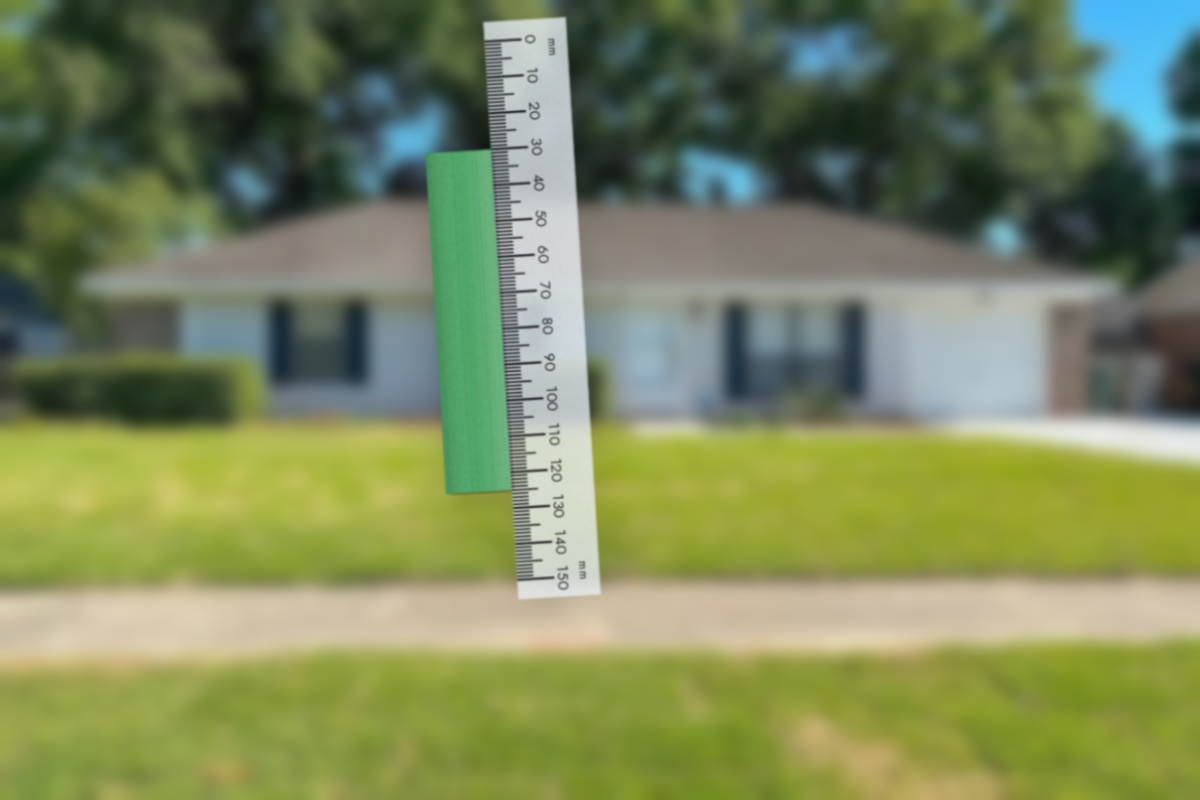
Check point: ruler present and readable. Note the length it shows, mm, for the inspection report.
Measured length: 95 mm
